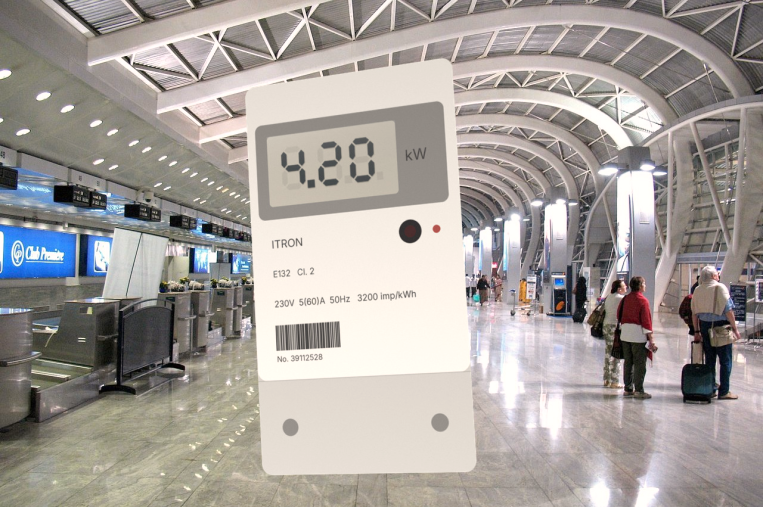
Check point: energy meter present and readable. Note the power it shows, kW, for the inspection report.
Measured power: 4.20 kW
